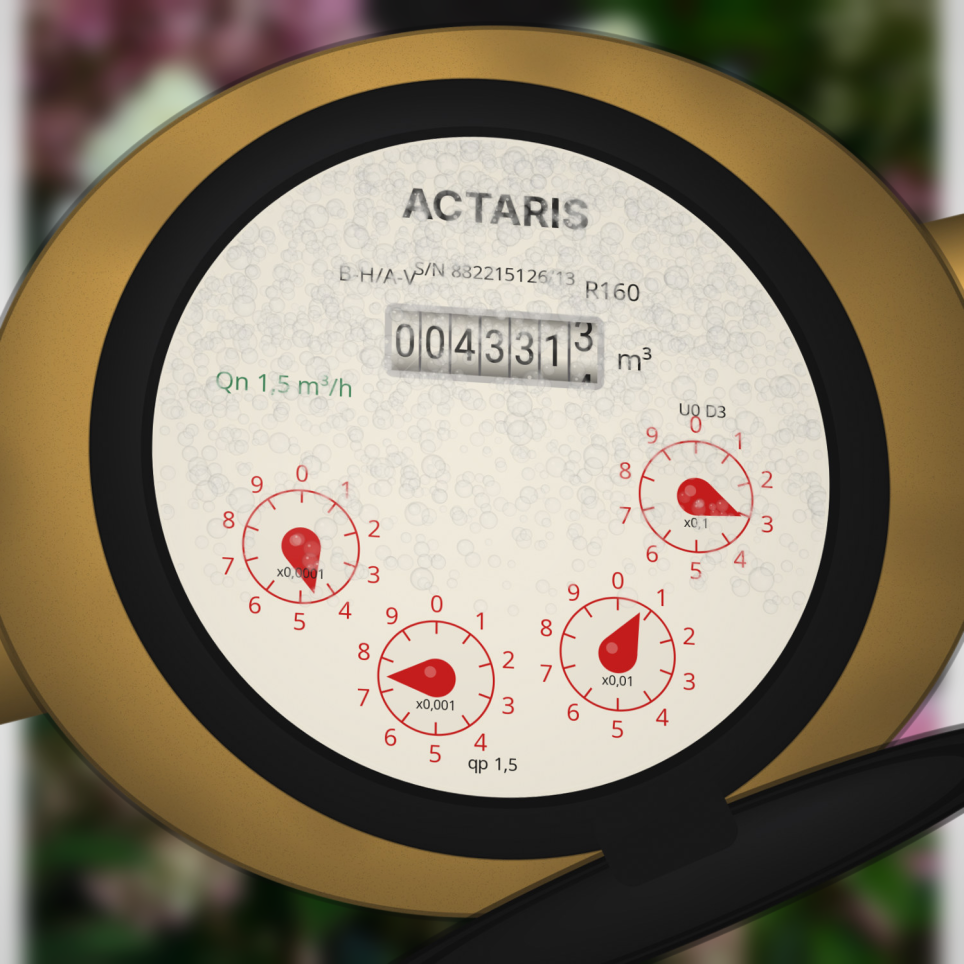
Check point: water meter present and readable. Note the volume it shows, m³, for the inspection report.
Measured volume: 43313.3074 m³
